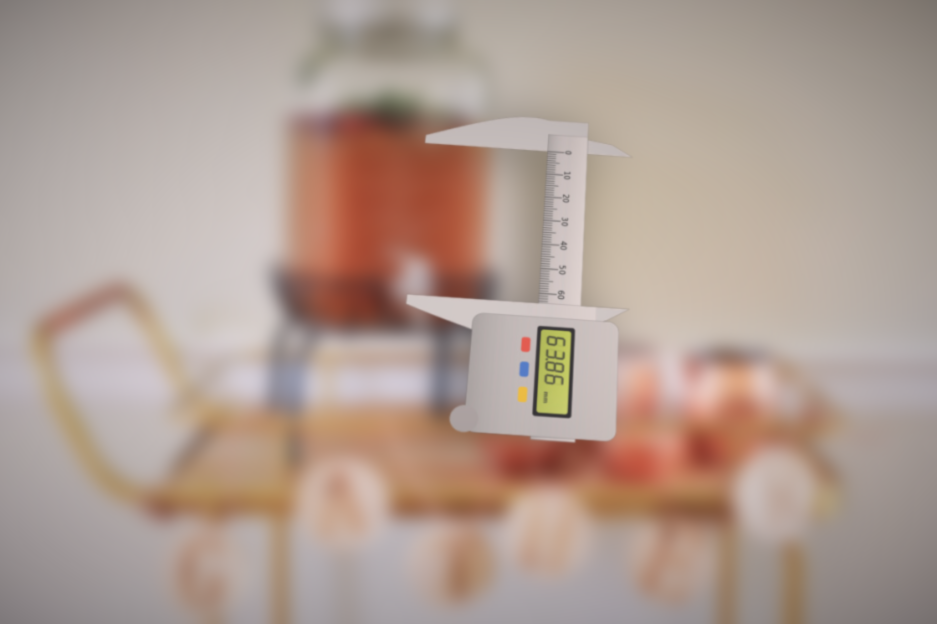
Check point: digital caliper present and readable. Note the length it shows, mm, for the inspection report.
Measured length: 63.86 mm
